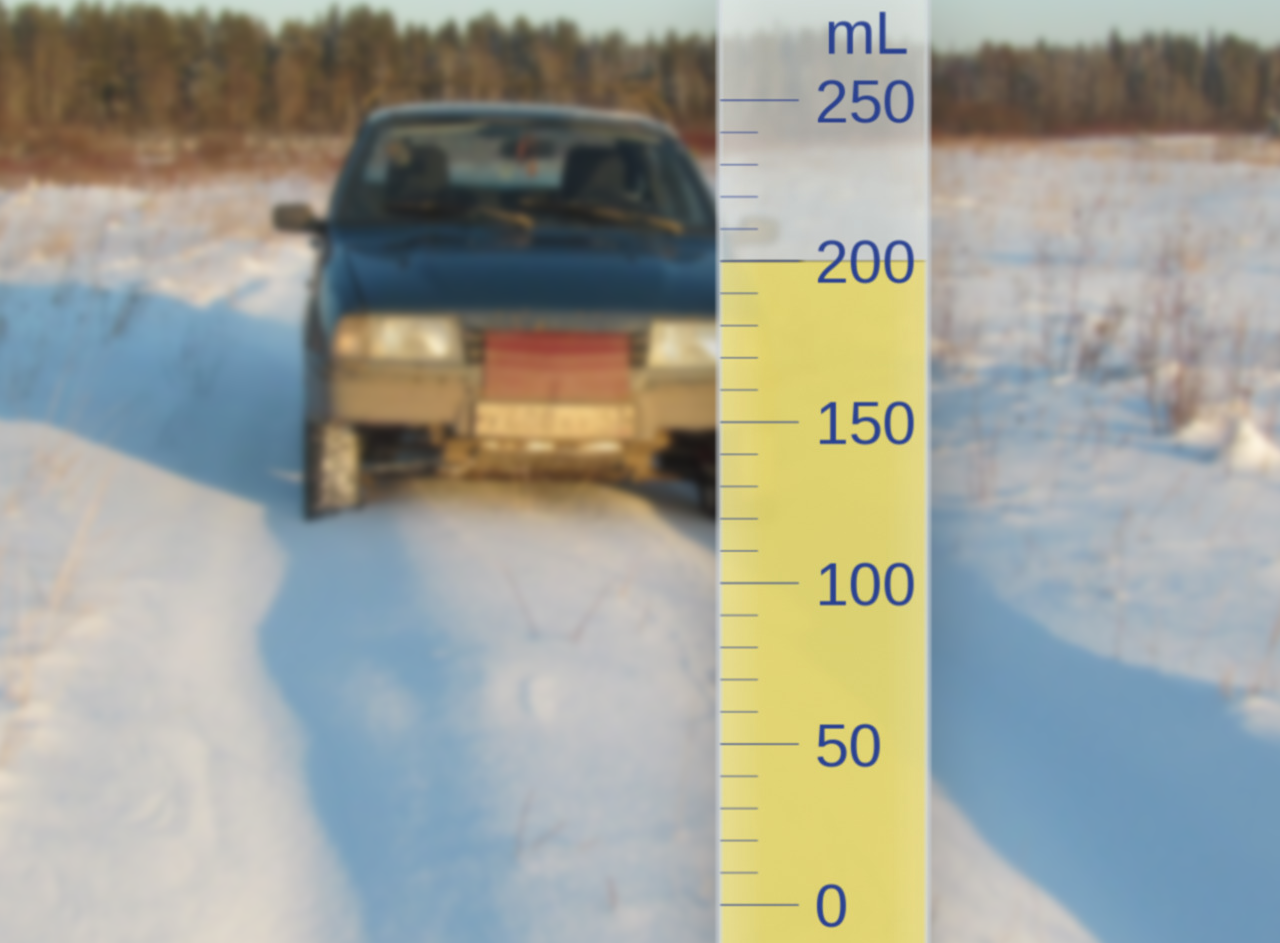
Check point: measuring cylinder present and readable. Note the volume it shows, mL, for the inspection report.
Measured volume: 200 mL
